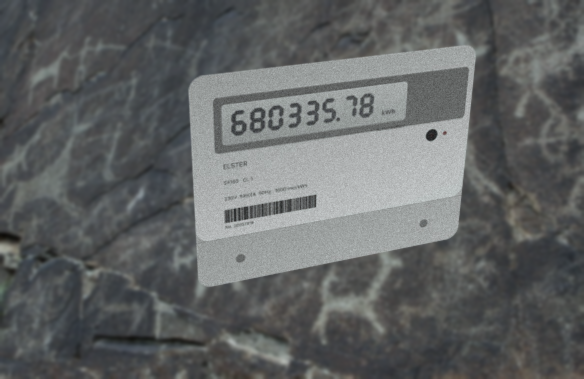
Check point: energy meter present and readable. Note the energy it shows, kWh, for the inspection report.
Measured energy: 680335.78 kWh
